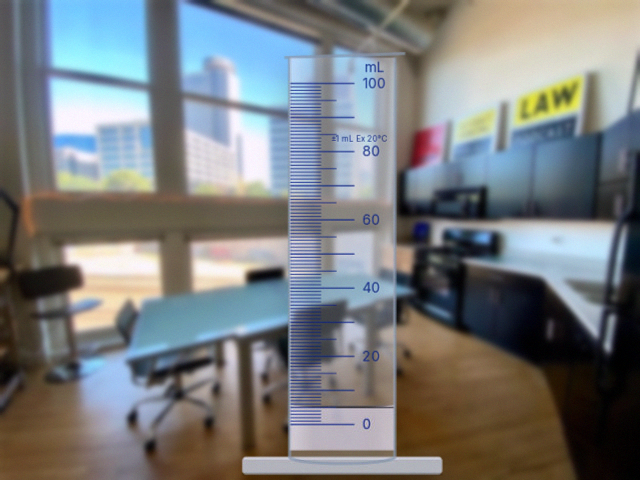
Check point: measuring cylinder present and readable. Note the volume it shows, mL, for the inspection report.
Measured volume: 5 mL
